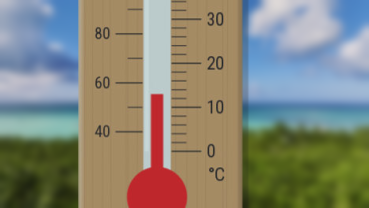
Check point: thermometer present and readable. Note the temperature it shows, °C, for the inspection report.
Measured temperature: 13 °C
